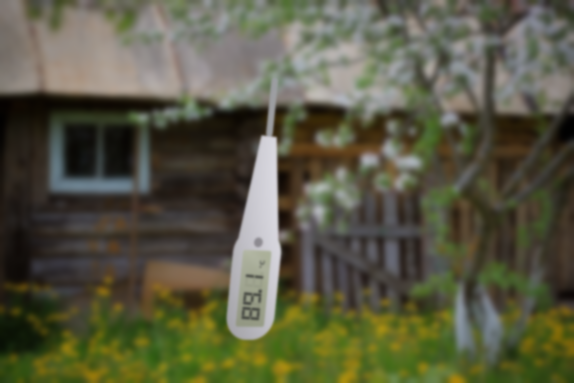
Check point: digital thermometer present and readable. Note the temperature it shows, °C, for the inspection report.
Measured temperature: 89.1 °C
